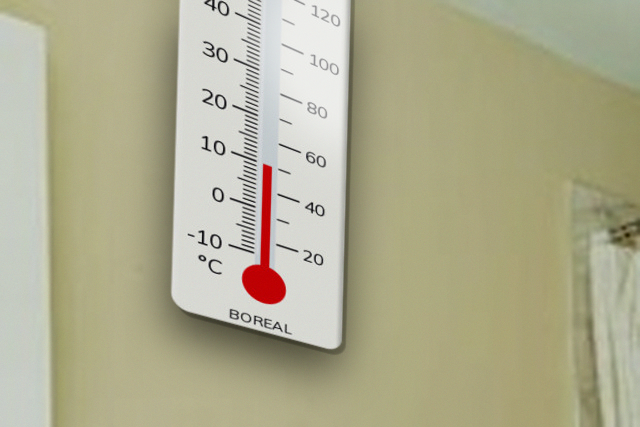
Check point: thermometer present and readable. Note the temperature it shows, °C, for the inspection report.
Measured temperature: 10 °C
